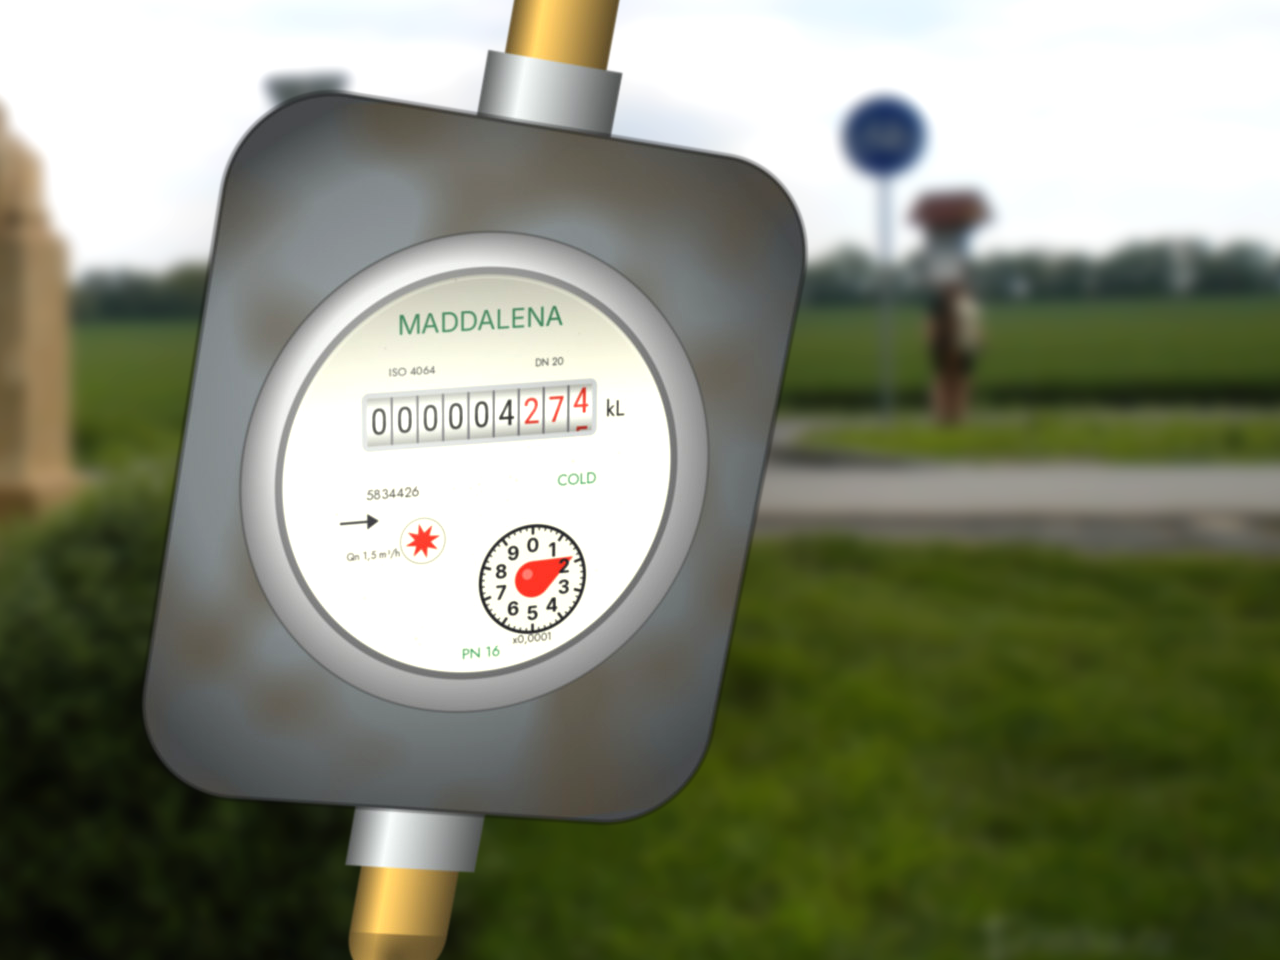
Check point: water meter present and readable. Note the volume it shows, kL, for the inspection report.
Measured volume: 4.2741 kL
